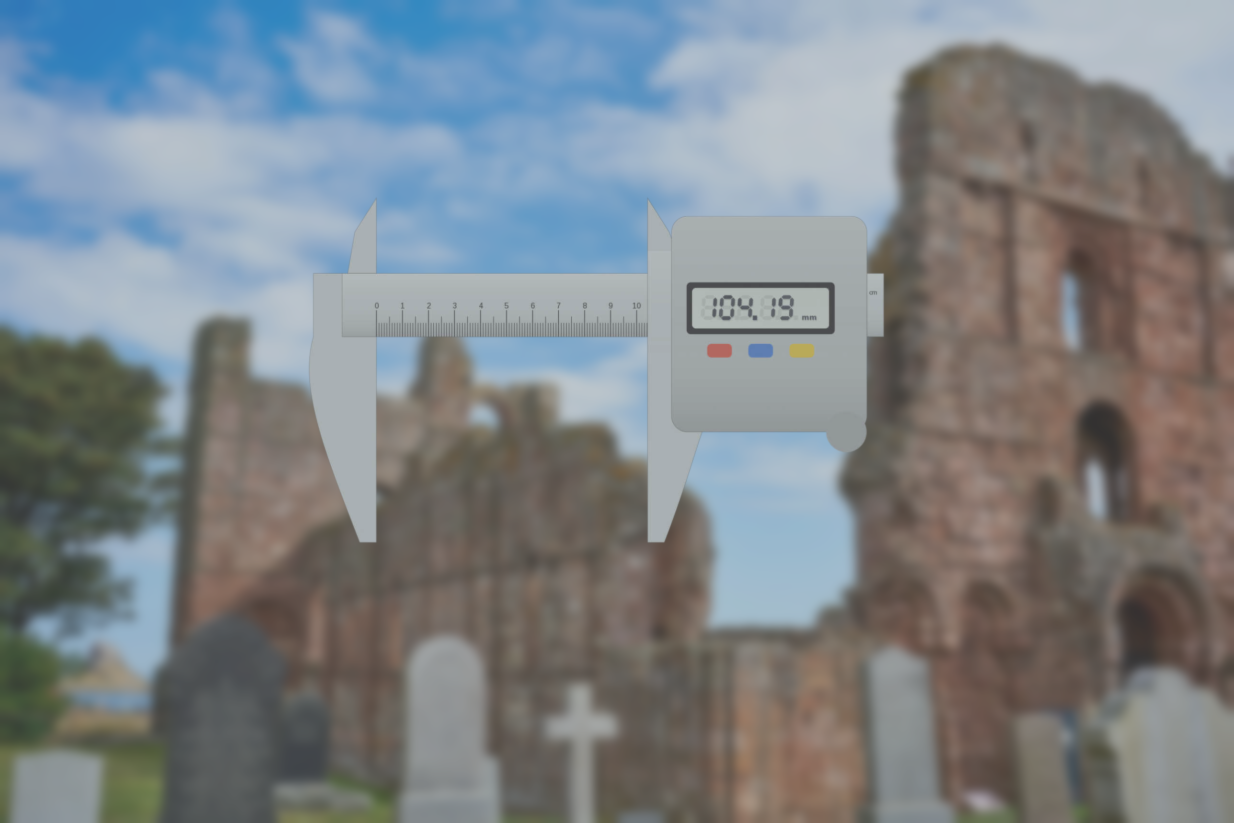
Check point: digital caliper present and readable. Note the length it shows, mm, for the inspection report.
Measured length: 104.19 mm
